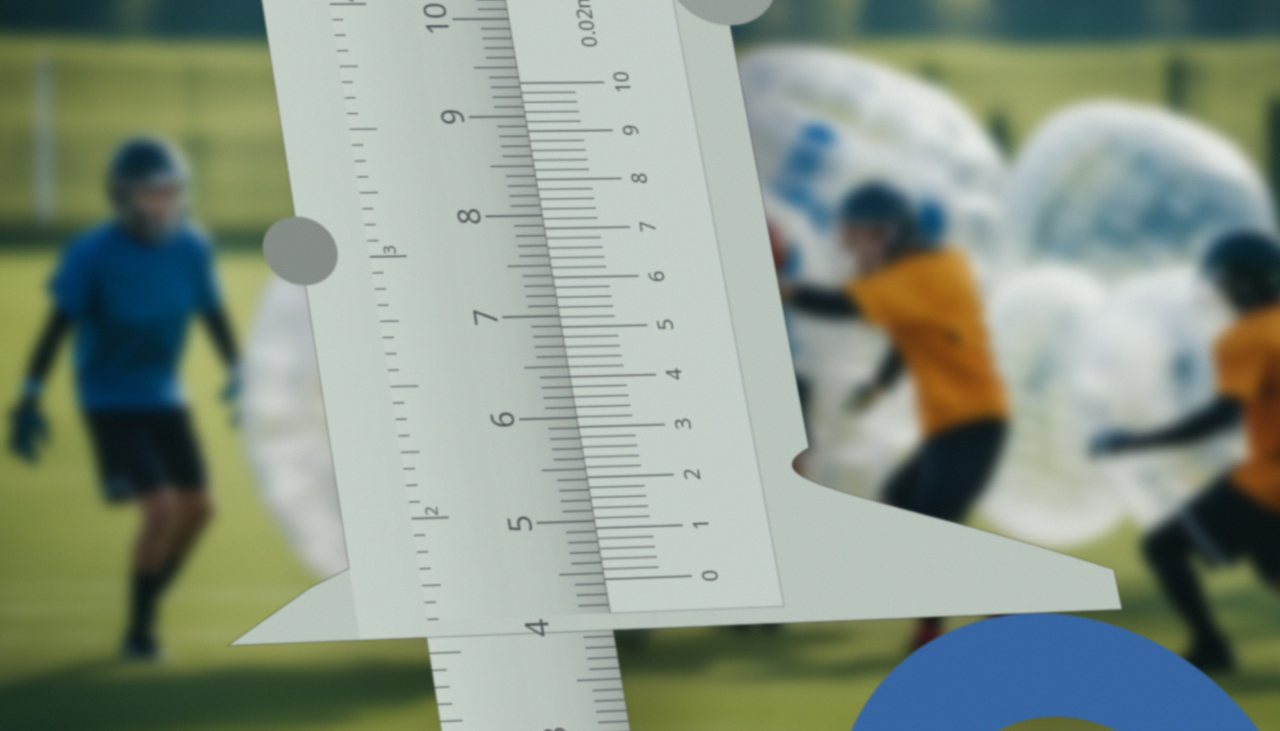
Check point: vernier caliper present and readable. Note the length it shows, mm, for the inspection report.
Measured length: 44.4 mm
